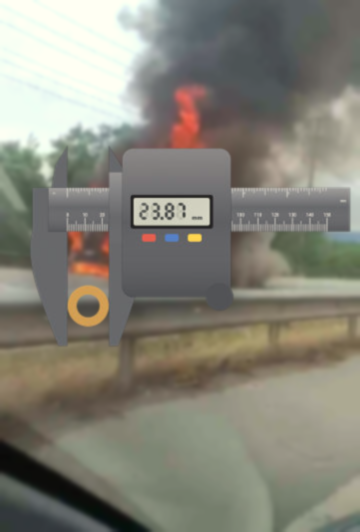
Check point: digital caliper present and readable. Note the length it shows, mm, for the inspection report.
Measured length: 23.87 mm
